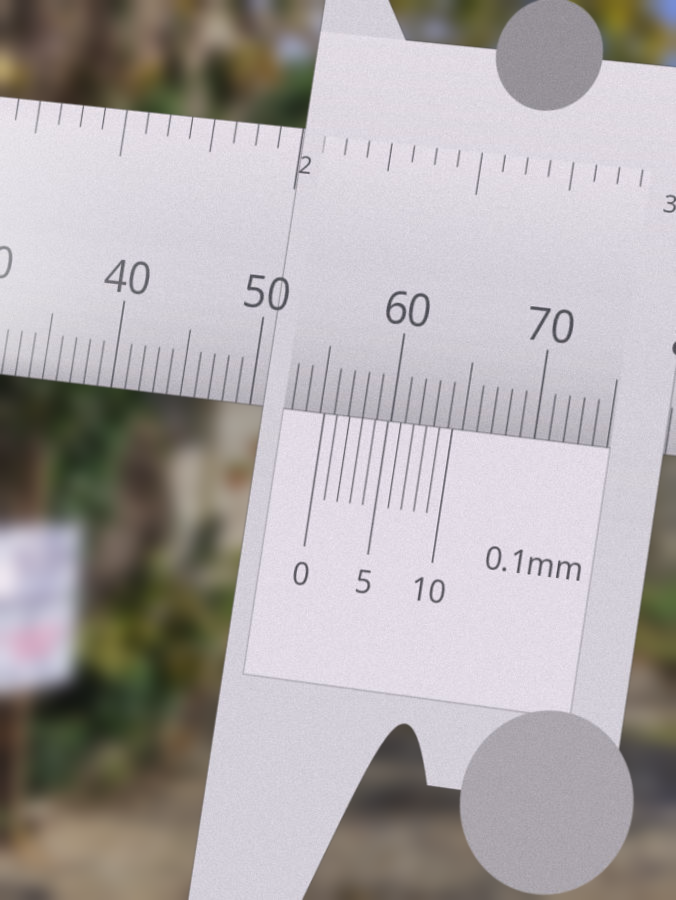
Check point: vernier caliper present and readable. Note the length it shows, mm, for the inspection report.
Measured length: 55.3 mm
